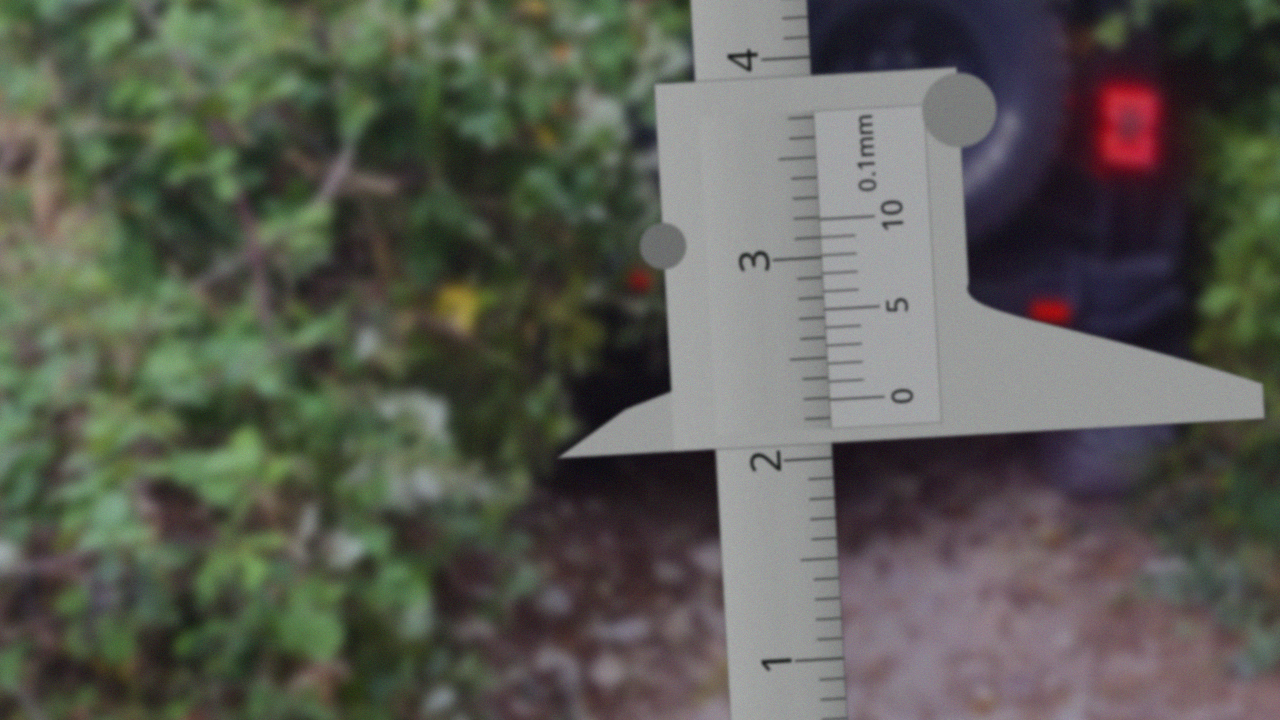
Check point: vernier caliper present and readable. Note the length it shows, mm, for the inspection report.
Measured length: 22.9 mm
